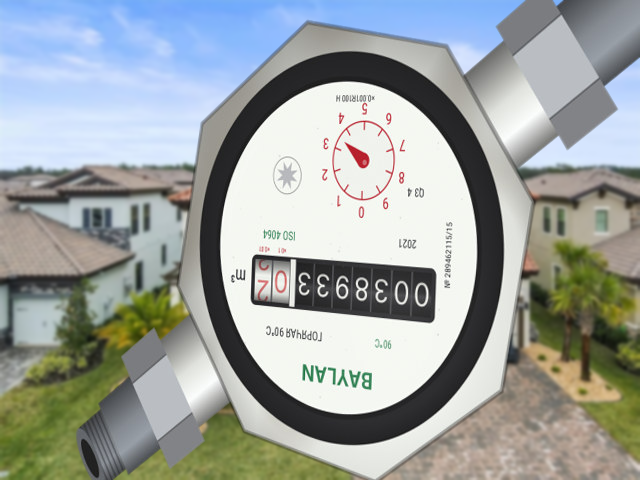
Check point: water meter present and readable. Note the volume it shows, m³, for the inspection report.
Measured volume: 38933.023 m³
